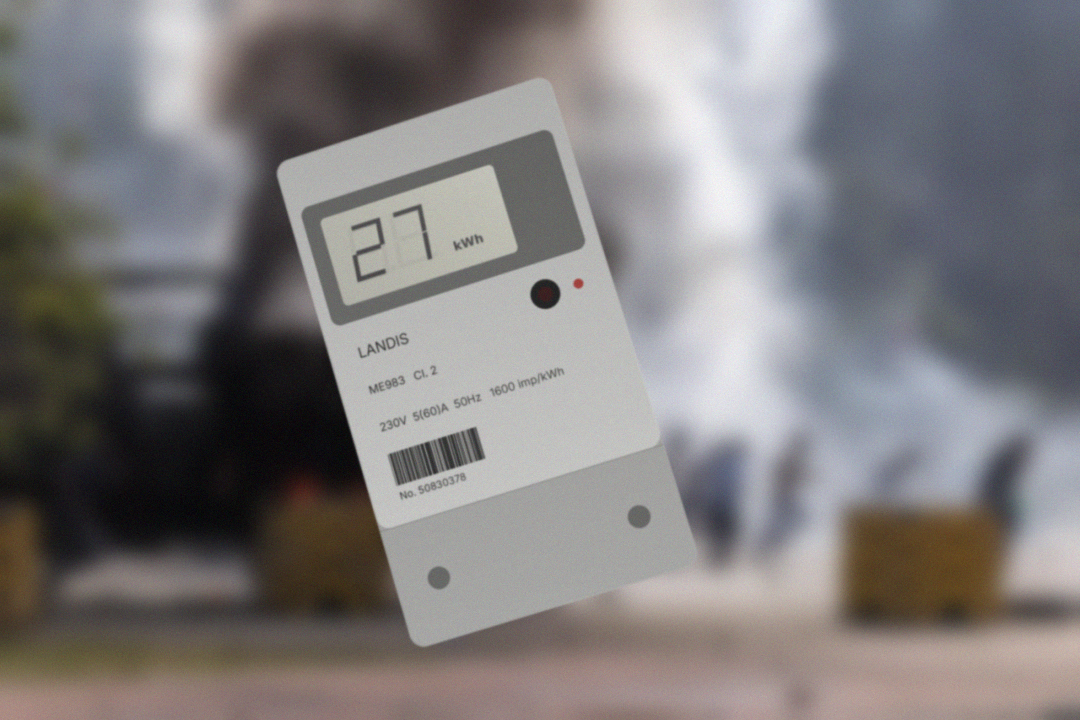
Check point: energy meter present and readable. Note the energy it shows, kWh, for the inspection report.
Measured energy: 27 kWh
